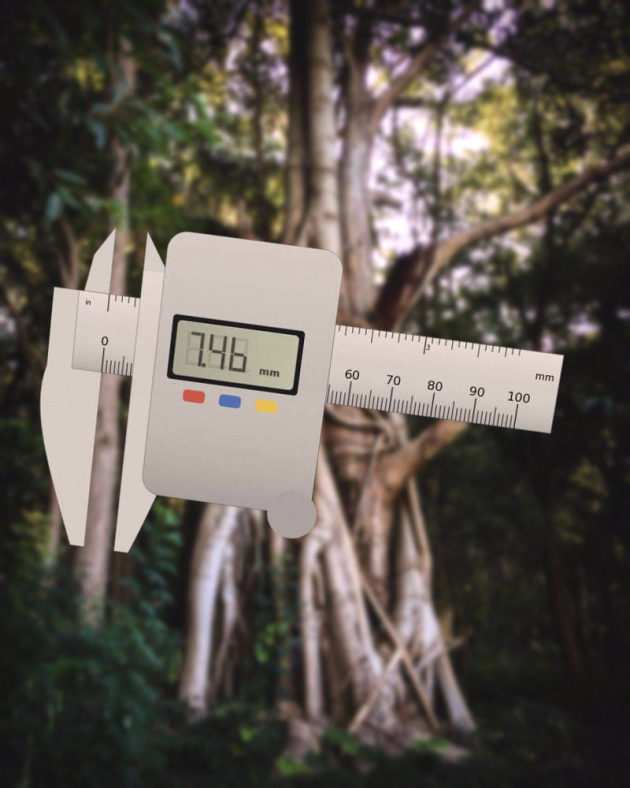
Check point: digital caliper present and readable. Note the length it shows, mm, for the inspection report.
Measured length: 7.46 mm
